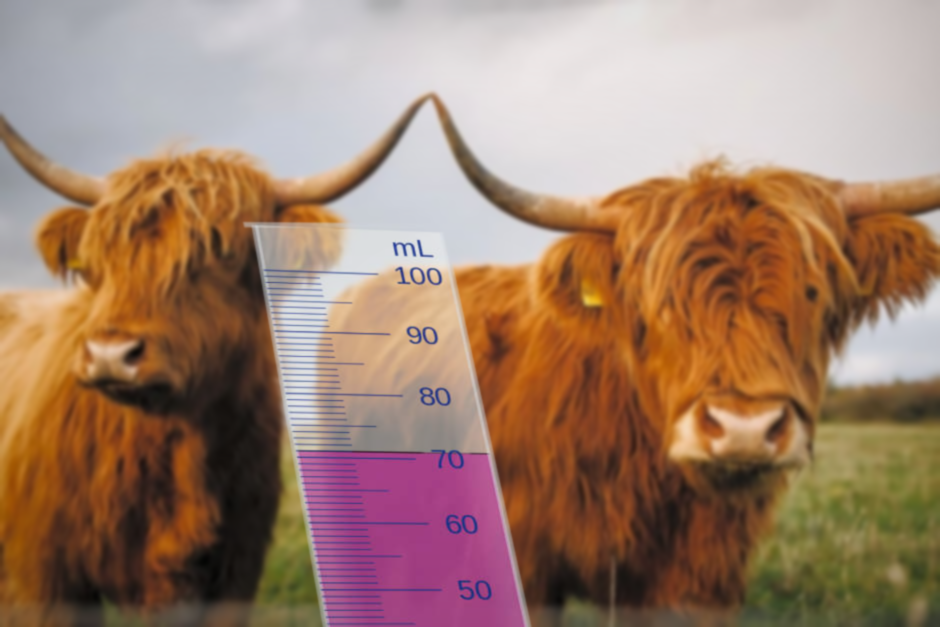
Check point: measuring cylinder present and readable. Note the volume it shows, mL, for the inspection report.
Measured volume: 71 mL
